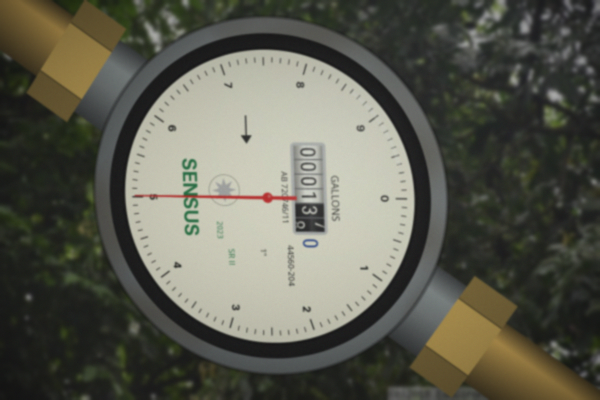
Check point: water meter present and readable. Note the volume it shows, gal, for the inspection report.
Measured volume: 1375.0 gal
